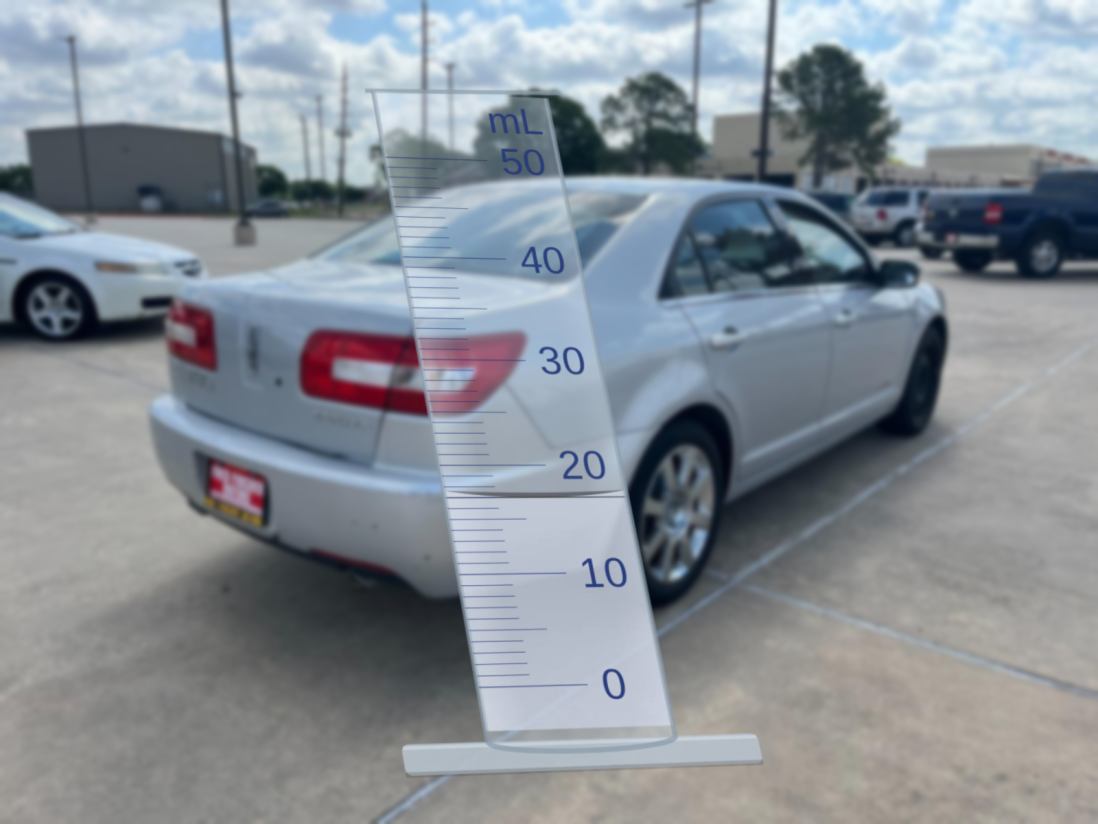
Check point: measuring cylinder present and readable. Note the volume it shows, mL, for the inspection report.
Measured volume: 17 mL
